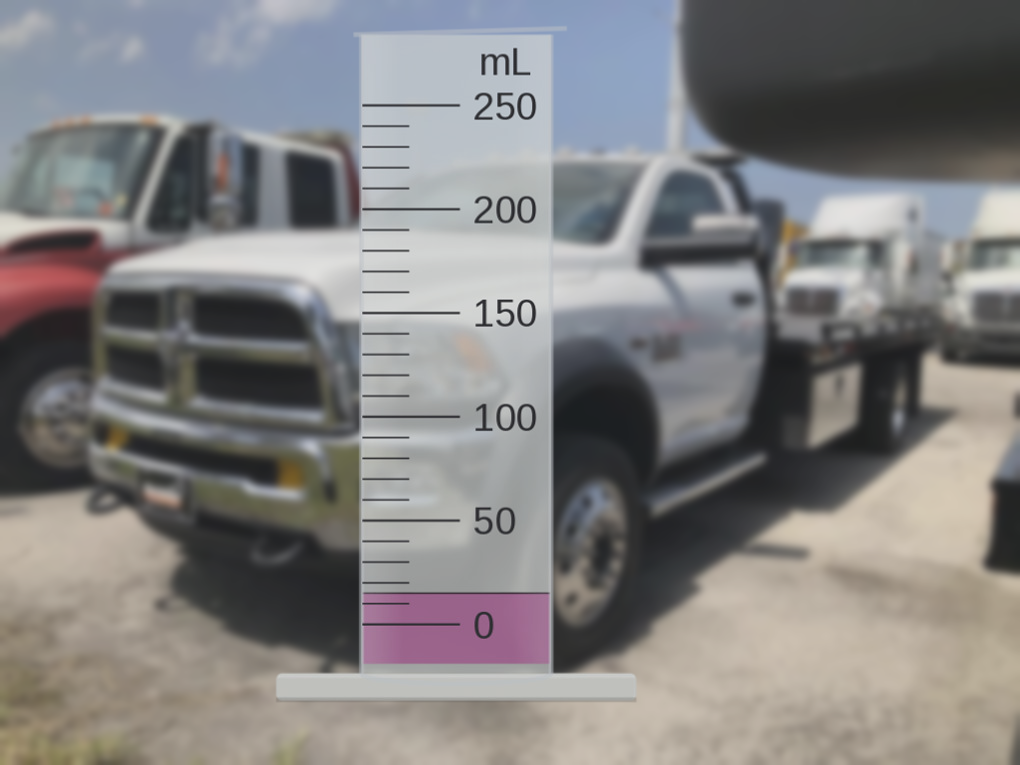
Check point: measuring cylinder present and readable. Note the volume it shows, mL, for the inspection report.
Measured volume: 15 mL
